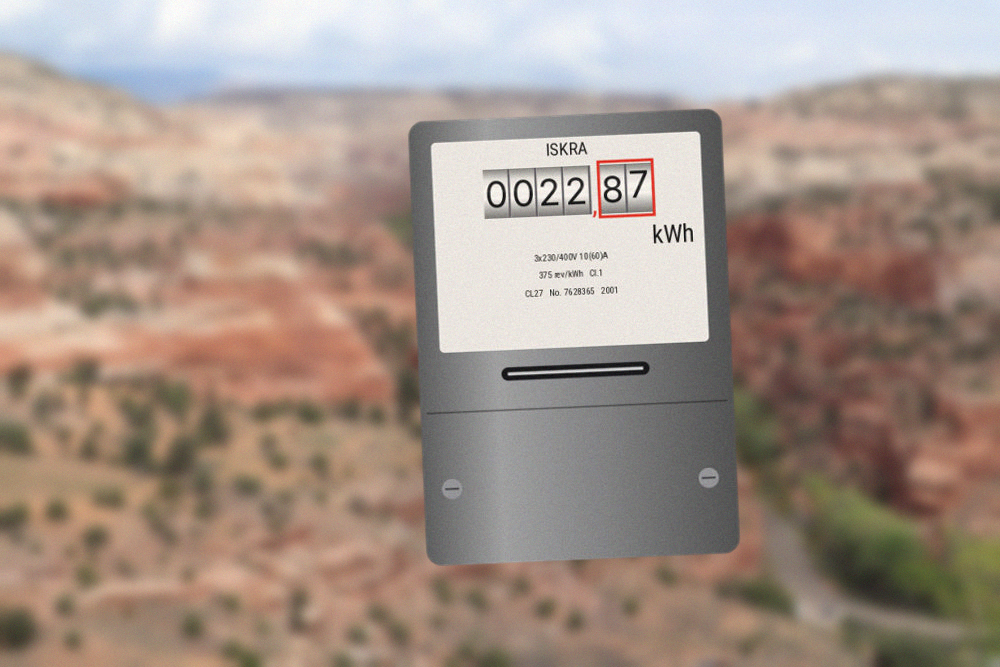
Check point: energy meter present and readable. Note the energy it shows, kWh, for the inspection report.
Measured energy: 22.87 kWh
